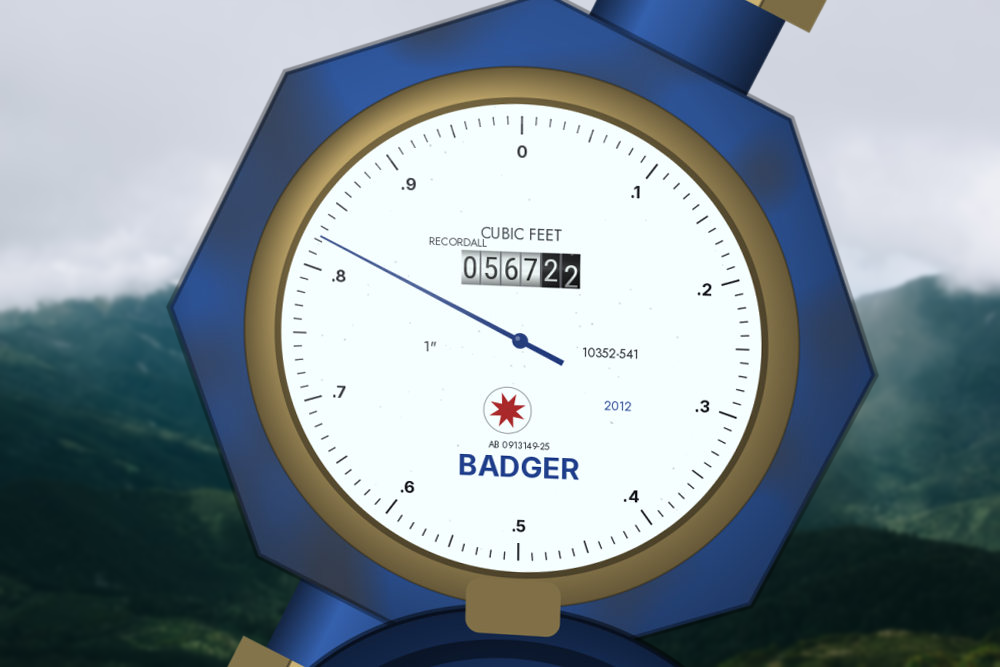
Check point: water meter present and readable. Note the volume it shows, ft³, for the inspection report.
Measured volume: 56721.82 ft³
